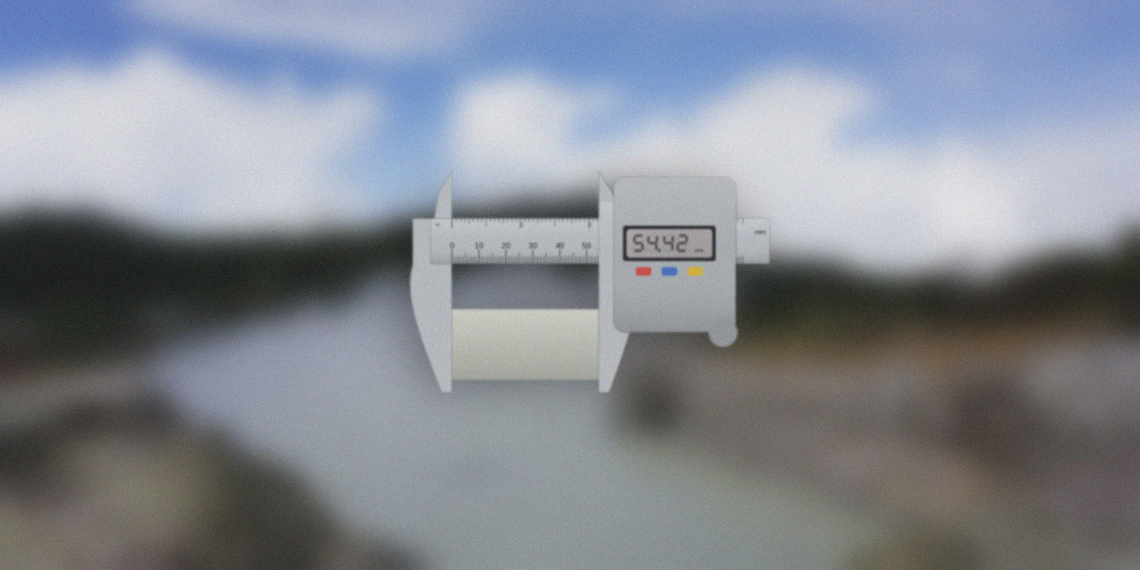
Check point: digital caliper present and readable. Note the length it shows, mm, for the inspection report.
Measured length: 54.42 mm
